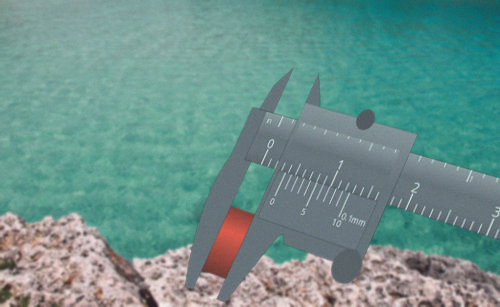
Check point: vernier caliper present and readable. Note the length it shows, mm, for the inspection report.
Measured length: 3.6 mm
